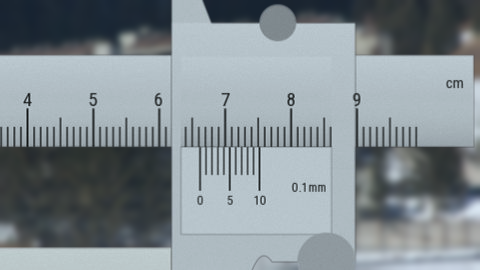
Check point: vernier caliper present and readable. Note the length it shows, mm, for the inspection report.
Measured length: 66.2 mm
